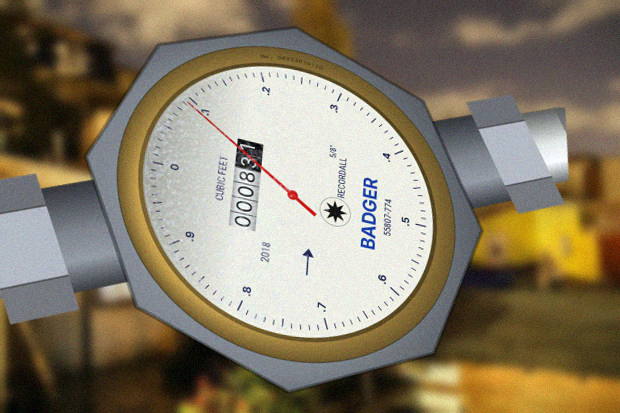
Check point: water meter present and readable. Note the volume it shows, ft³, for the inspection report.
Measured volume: 831.09 ft³
